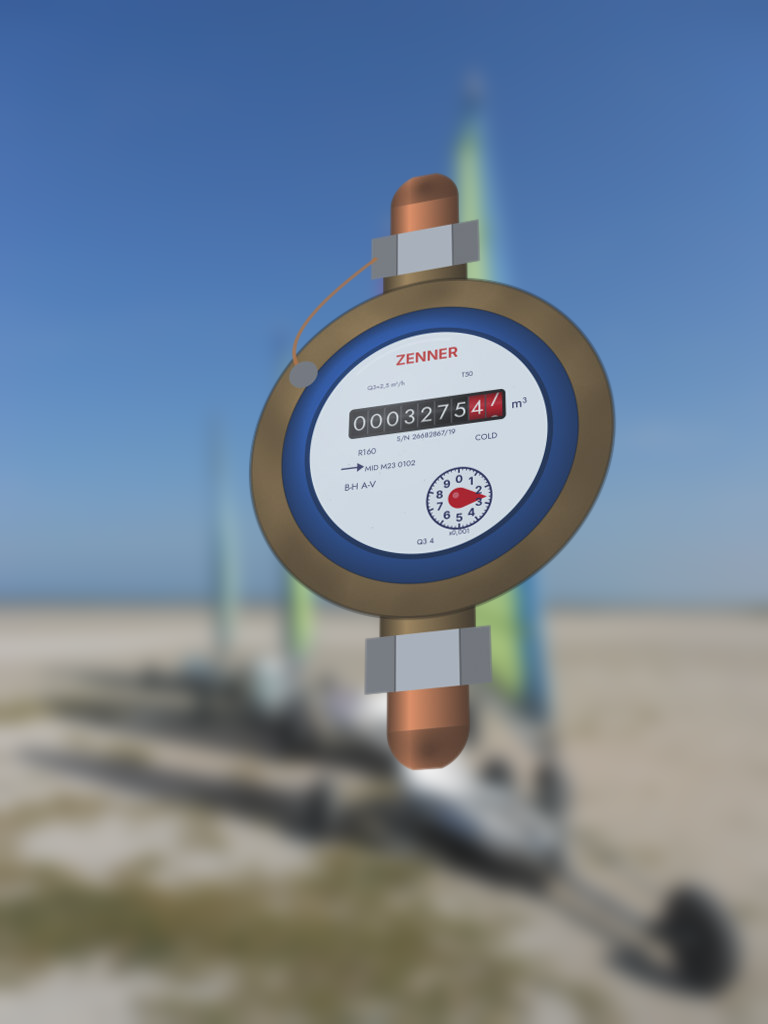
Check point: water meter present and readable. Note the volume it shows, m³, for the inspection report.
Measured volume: 3275.472 m³
